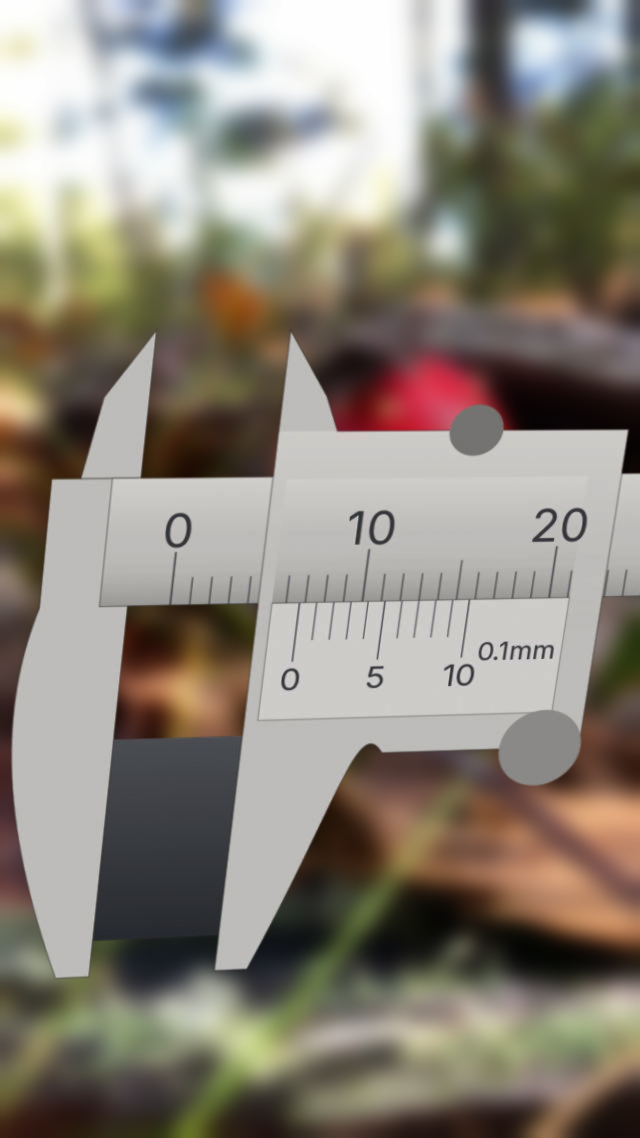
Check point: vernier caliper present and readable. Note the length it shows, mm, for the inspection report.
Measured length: 6.7 mm
